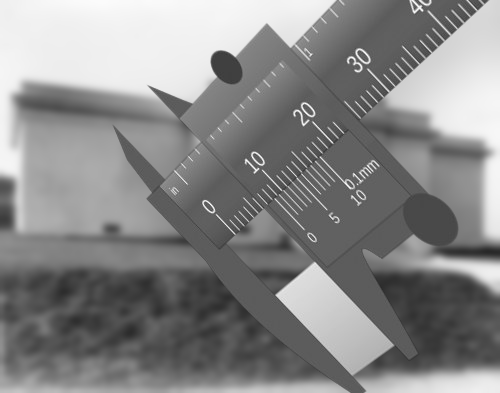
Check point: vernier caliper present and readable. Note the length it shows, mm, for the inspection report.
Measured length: 8.4 mm
